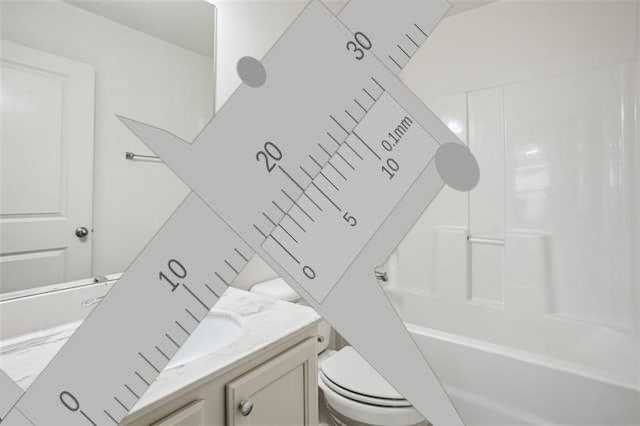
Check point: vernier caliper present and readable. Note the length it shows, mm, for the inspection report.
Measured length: 16.3 mm
